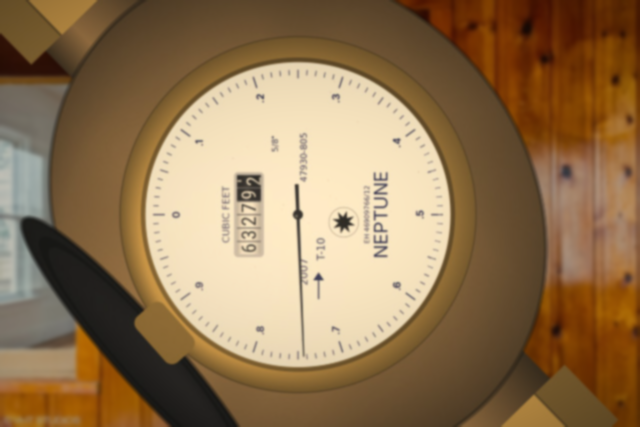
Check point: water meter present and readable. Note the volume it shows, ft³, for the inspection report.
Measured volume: 632791.74 ft³
